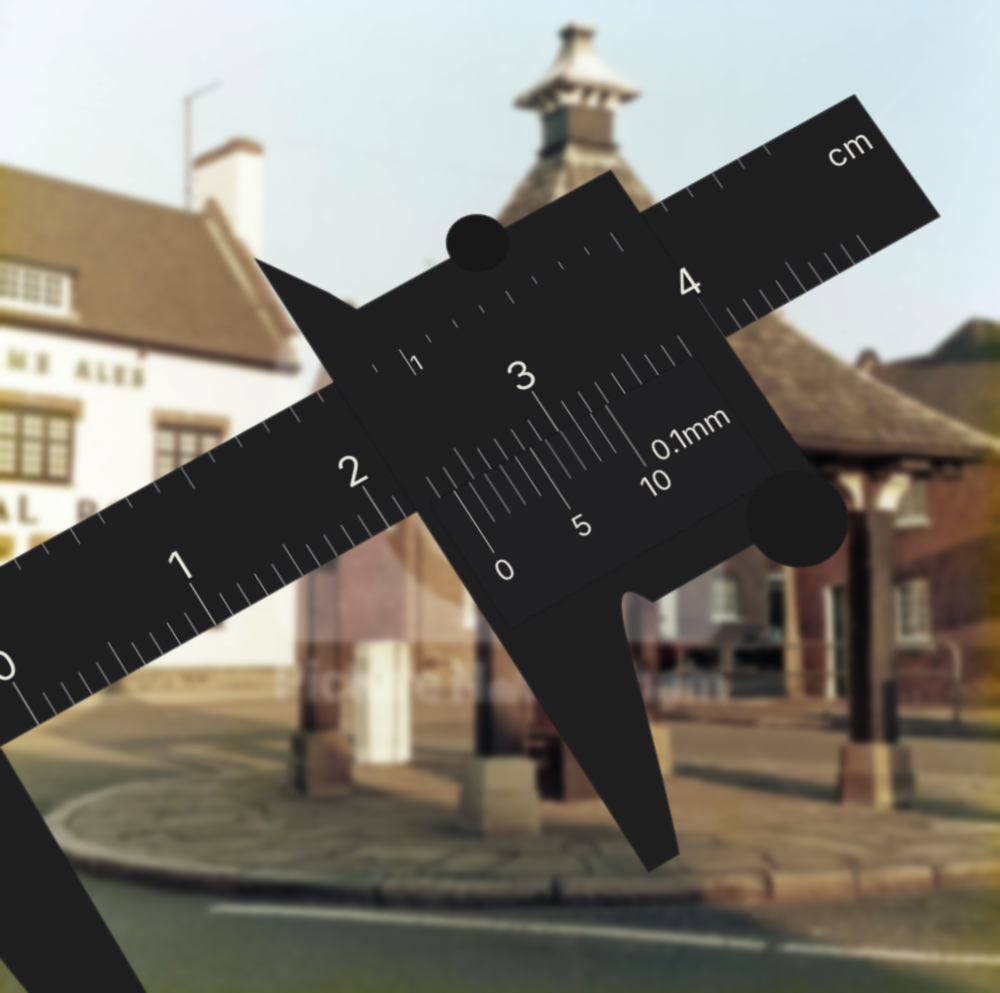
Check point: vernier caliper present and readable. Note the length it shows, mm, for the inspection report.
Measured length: 23.8 mm
